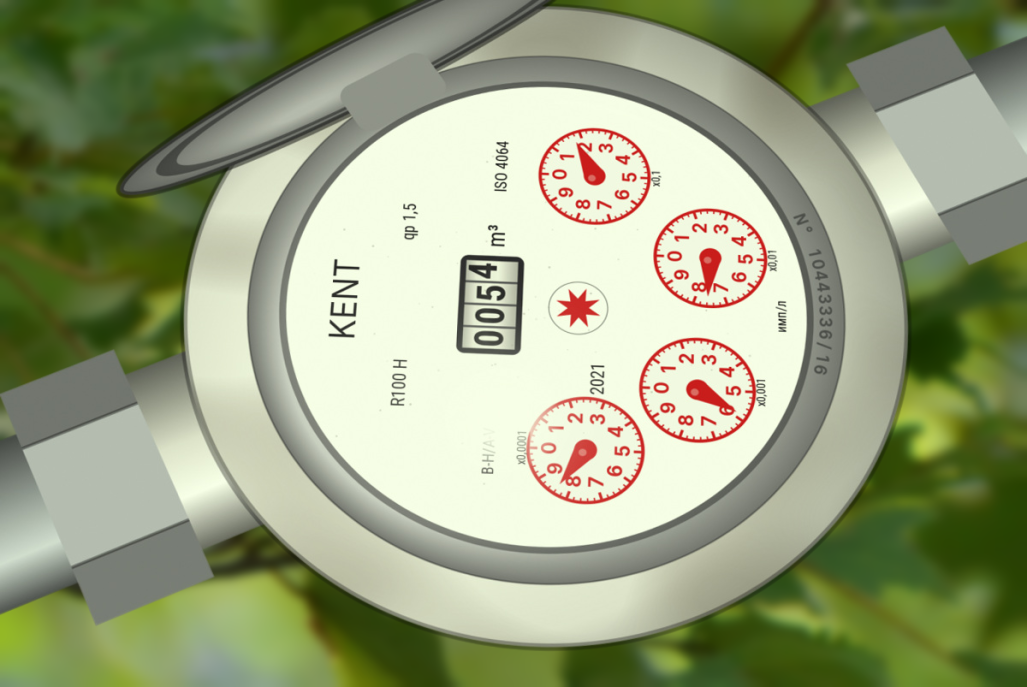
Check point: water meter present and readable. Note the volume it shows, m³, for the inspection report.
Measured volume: 54.1758 m³
